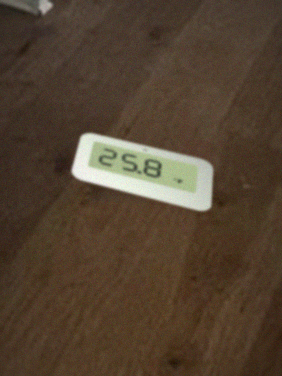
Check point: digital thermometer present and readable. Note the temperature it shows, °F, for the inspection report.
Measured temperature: 25.8 °F
